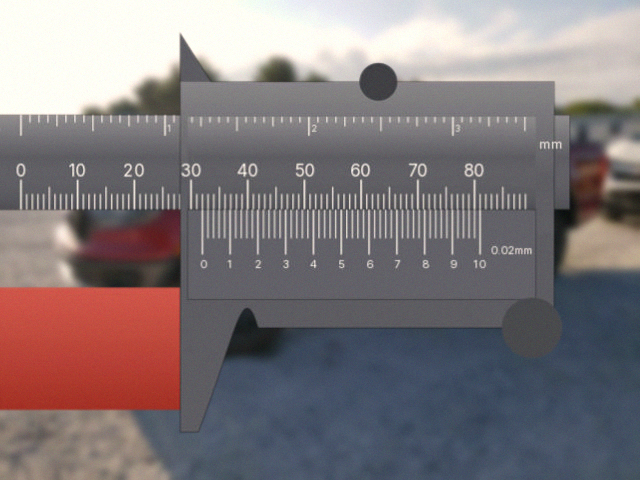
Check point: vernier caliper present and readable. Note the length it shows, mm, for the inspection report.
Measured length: 32.0 mm
